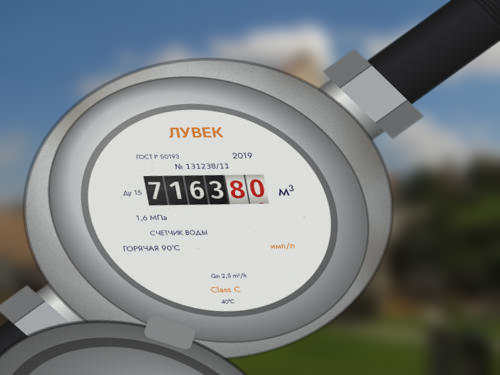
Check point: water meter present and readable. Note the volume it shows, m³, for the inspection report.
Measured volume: 7163.80 m³
